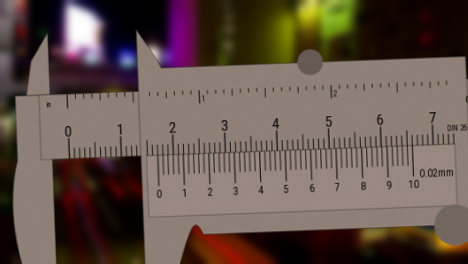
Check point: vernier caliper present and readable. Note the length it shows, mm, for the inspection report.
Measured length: 17.0 mm
